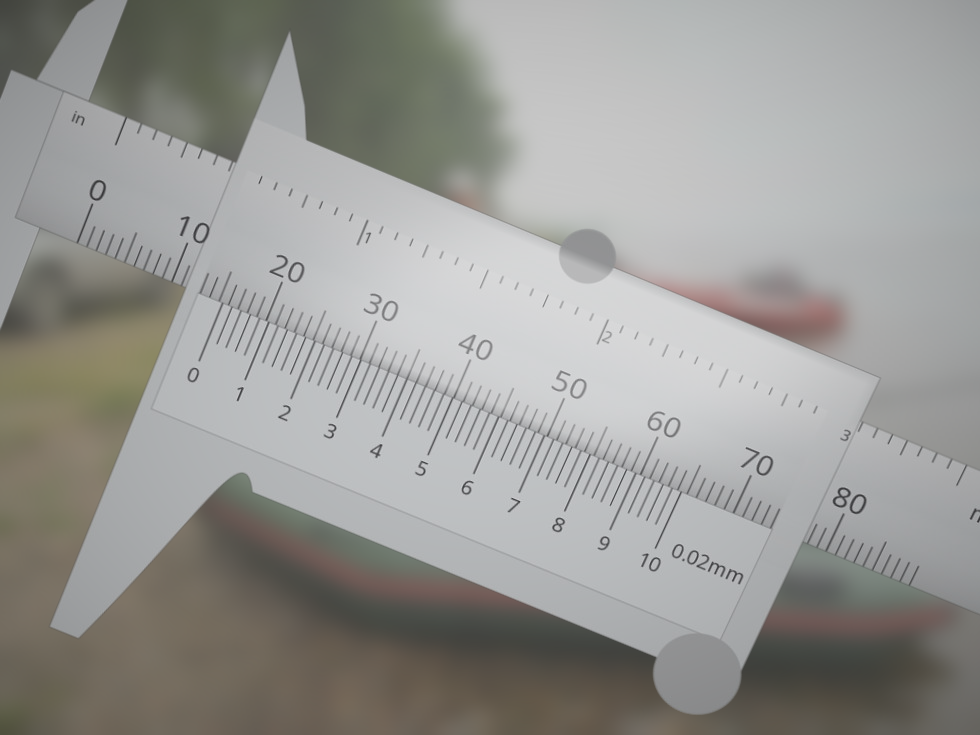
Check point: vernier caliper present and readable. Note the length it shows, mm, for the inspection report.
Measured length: 15.4 mm
